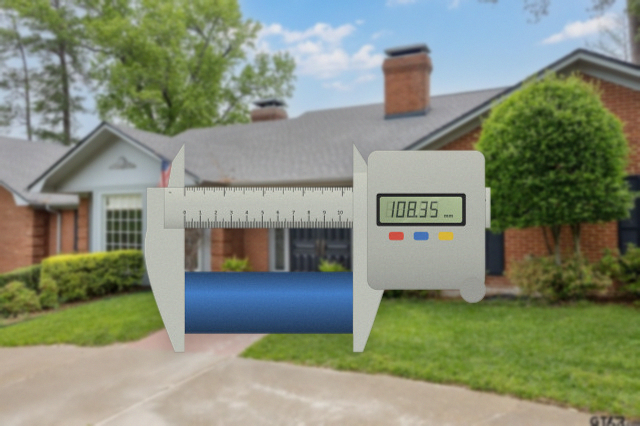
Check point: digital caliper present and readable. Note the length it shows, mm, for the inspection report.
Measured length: 108.35 mm
